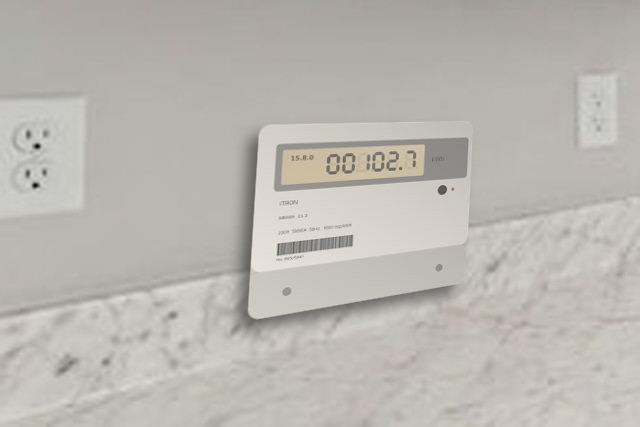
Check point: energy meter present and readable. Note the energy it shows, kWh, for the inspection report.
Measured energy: 102.7 kWh
